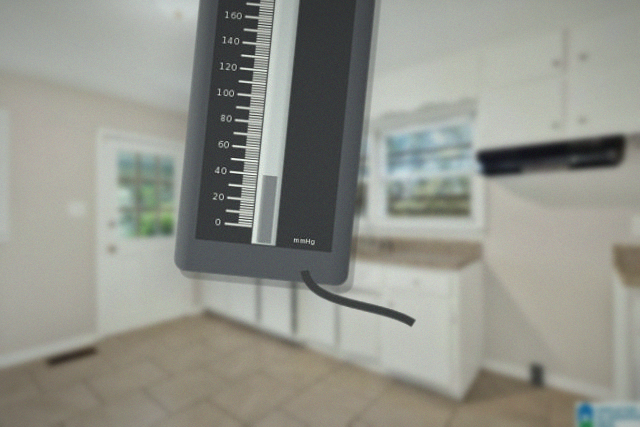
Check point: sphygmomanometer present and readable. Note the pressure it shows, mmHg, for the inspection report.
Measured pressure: 40 mmHg
